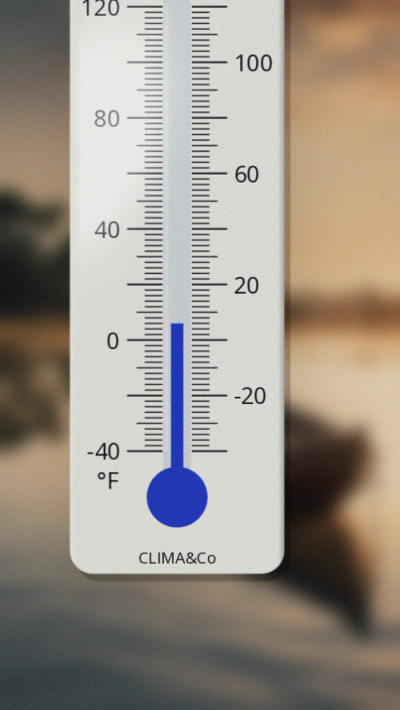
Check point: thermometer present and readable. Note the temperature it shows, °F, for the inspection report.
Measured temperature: 6 °F
